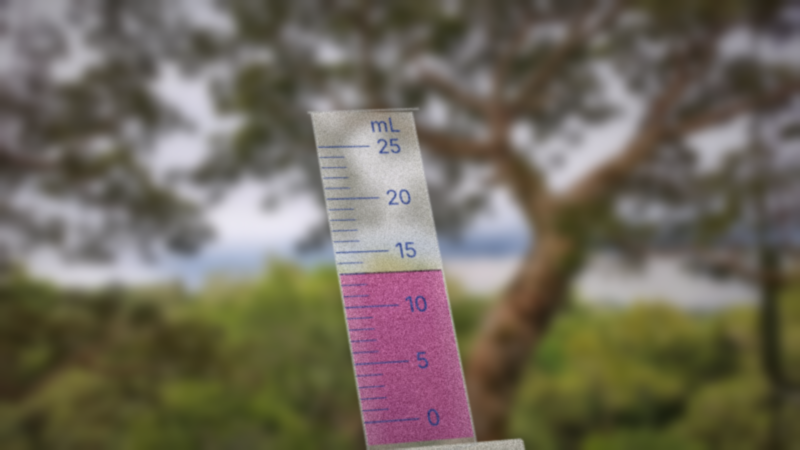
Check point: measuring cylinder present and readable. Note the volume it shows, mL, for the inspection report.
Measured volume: 13 mL
